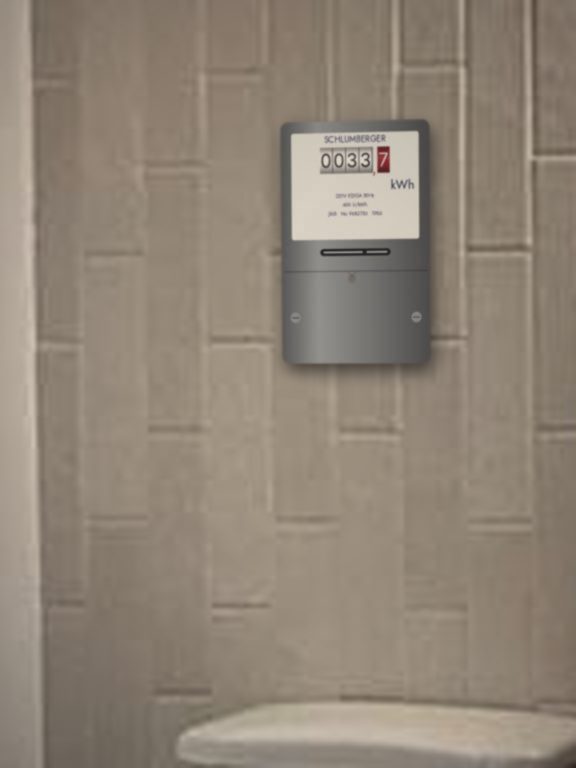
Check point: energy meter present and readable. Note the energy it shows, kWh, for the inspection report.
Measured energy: 33.7 kWh
